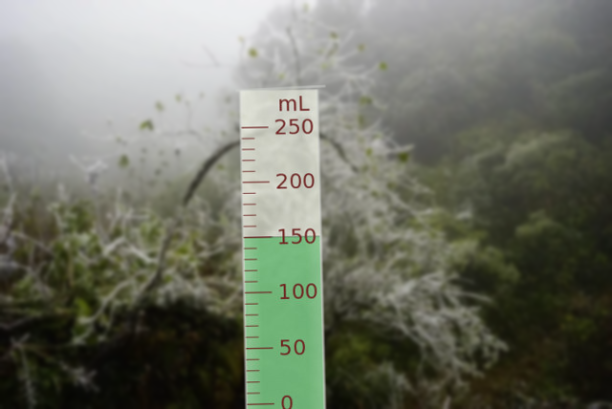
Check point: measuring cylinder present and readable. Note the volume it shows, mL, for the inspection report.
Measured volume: 150 mL
